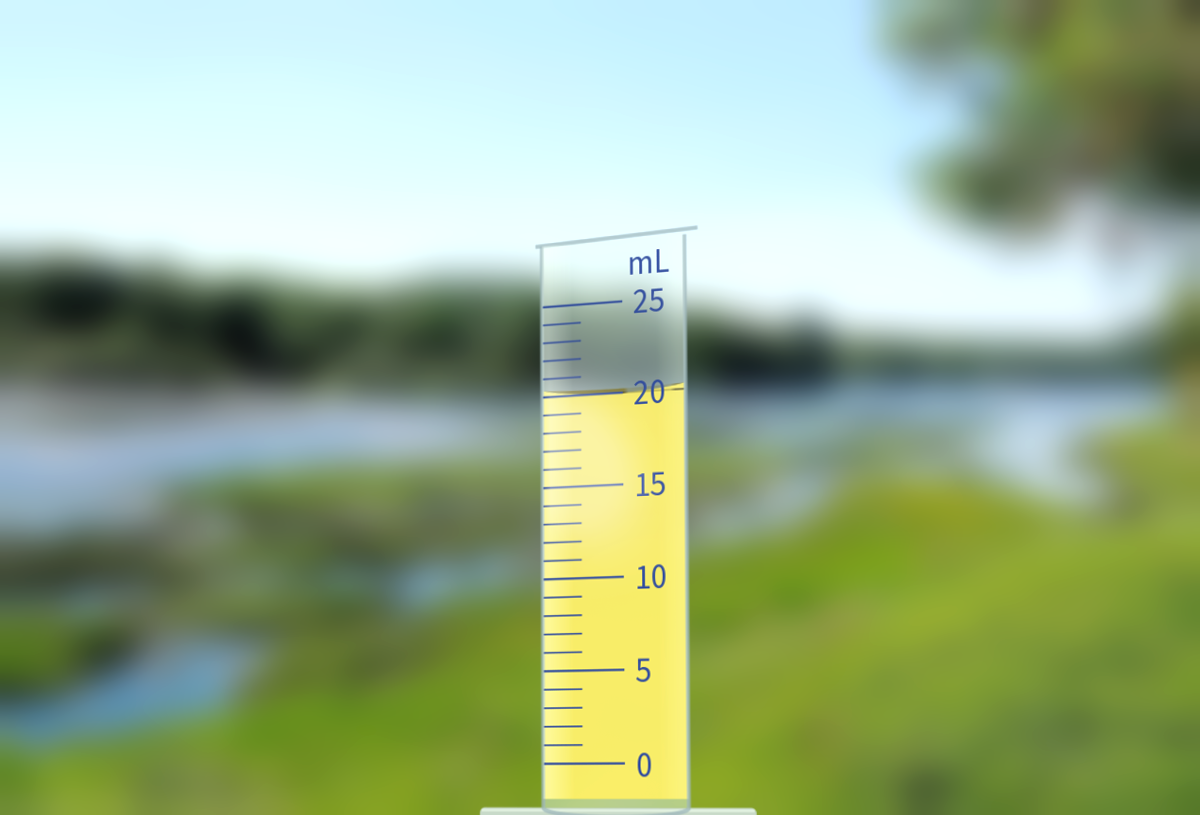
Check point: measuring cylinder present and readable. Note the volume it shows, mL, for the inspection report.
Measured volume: 20 mL
